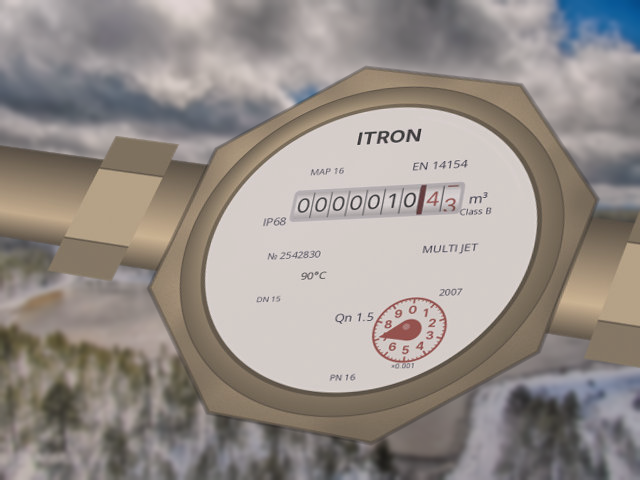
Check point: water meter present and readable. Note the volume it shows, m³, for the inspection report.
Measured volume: 10.427 m³
